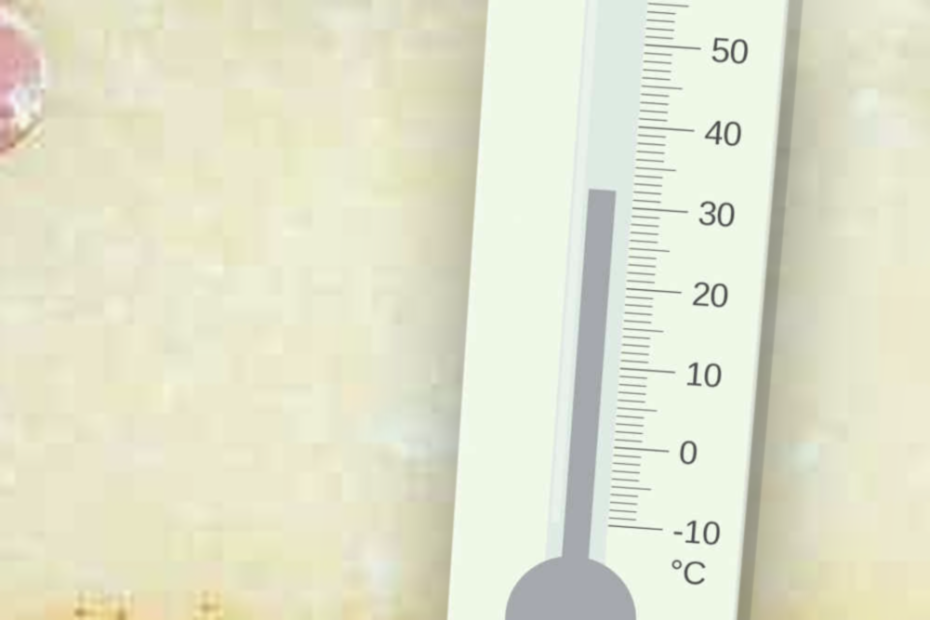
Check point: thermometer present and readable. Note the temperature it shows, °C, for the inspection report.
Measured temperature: 32 °C
